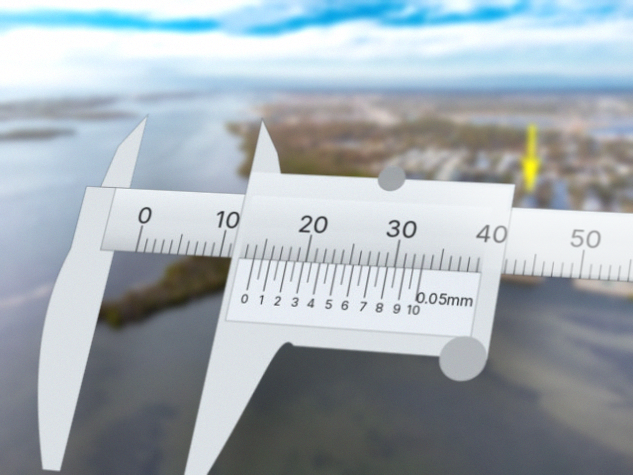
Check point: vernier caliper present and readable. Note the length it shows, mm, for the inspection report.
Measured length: 14.0 mm
